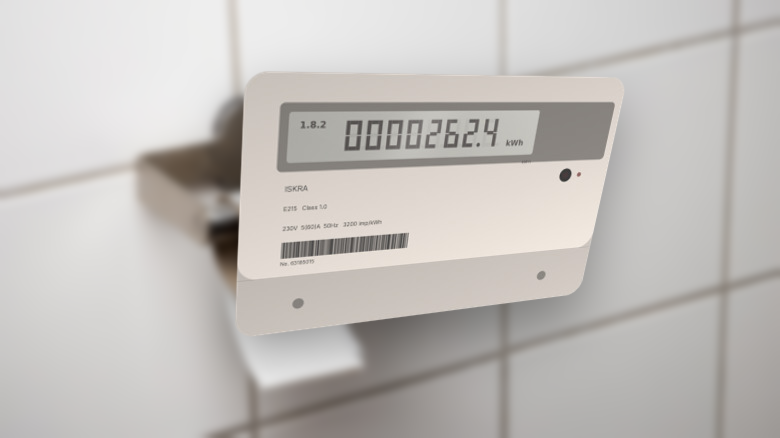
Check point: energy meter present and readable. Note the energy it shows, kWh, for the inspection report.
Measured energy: 262.4 kWh
